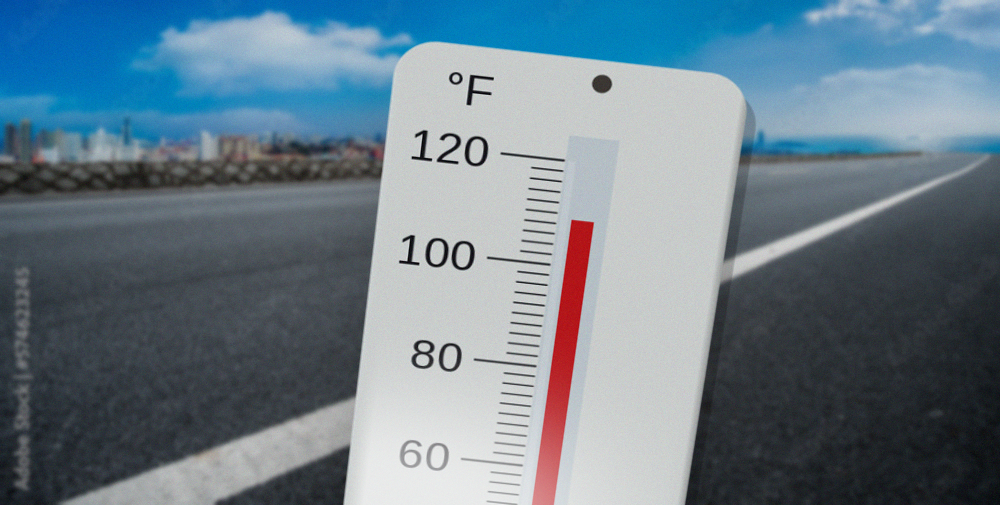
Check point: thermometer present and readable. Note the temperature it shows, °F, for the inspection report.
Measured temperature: 109 °F
